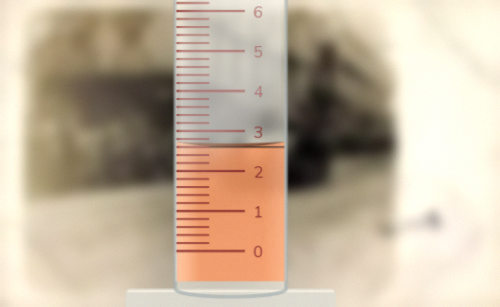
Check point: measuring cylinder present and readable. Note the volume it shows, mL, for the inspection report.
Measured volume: 2.6 mL
